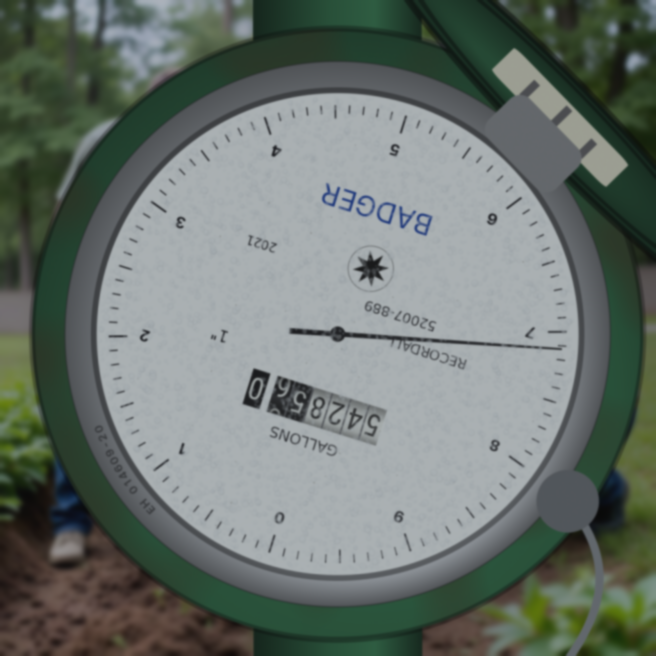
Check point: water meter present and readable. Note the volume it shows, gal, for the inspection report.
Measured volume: 5428557.1 gal
